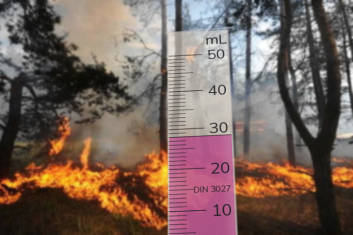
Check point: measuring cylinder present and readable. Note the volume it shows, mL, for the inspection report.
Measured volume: 28 mL
